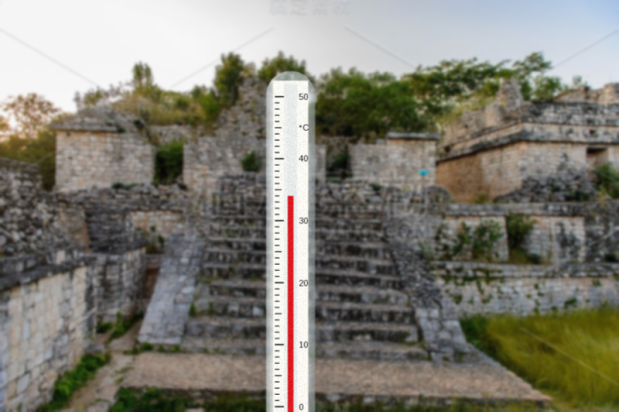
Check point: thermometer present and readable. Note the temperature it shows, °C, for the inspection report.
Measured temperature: 34 °C
